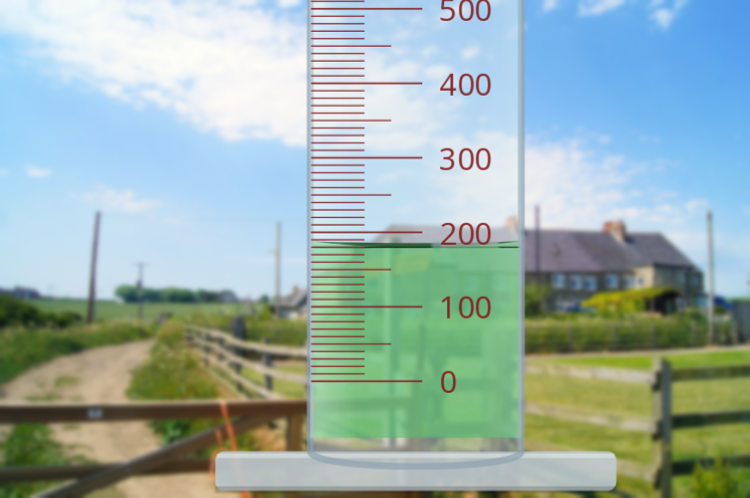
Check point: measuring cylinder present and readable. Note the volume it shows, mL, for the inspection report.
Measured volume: 180 mL
